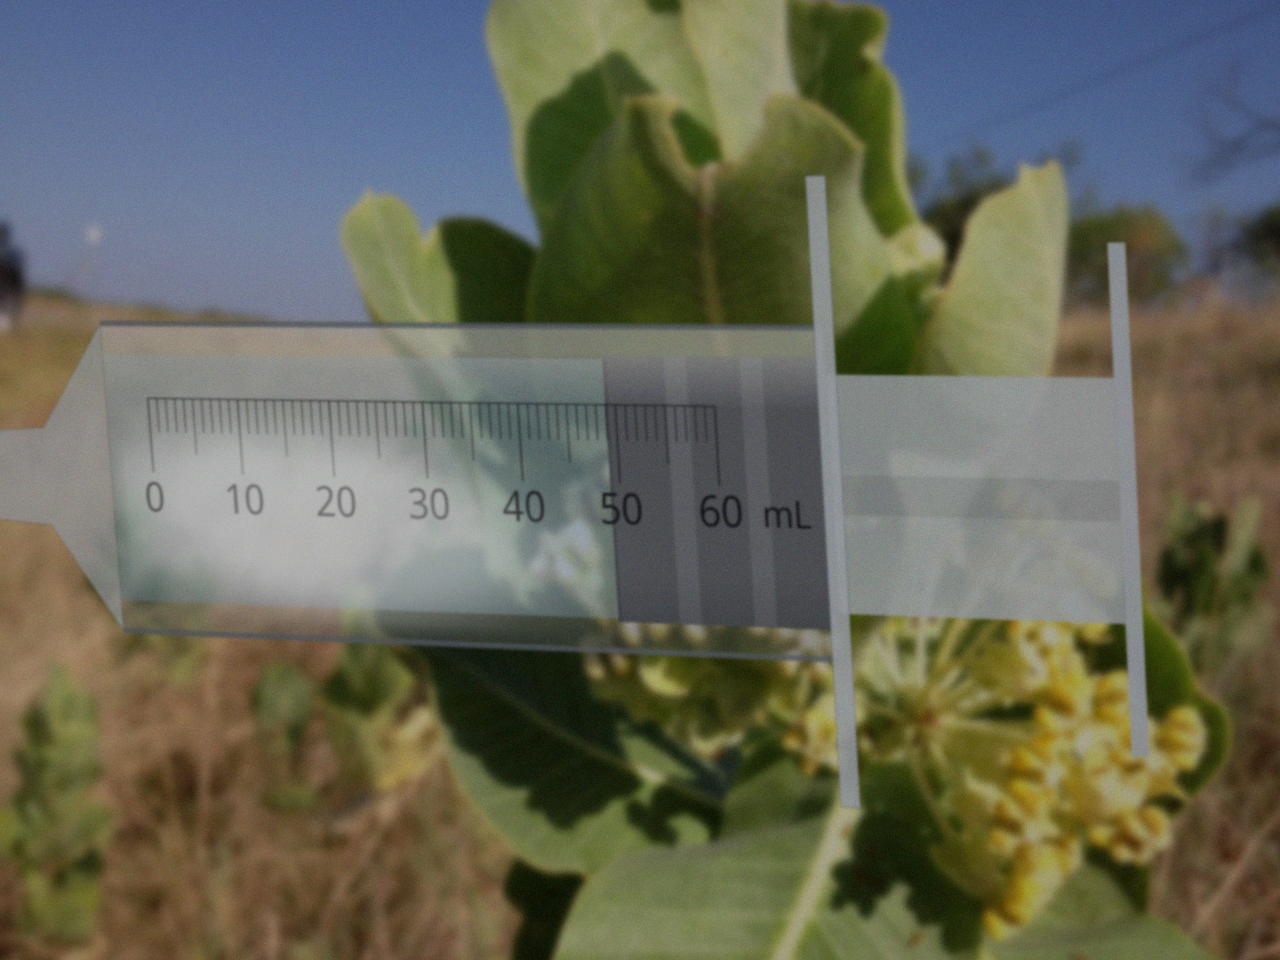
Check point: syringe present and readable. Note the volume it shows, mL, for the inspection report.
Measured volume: 49 mL
